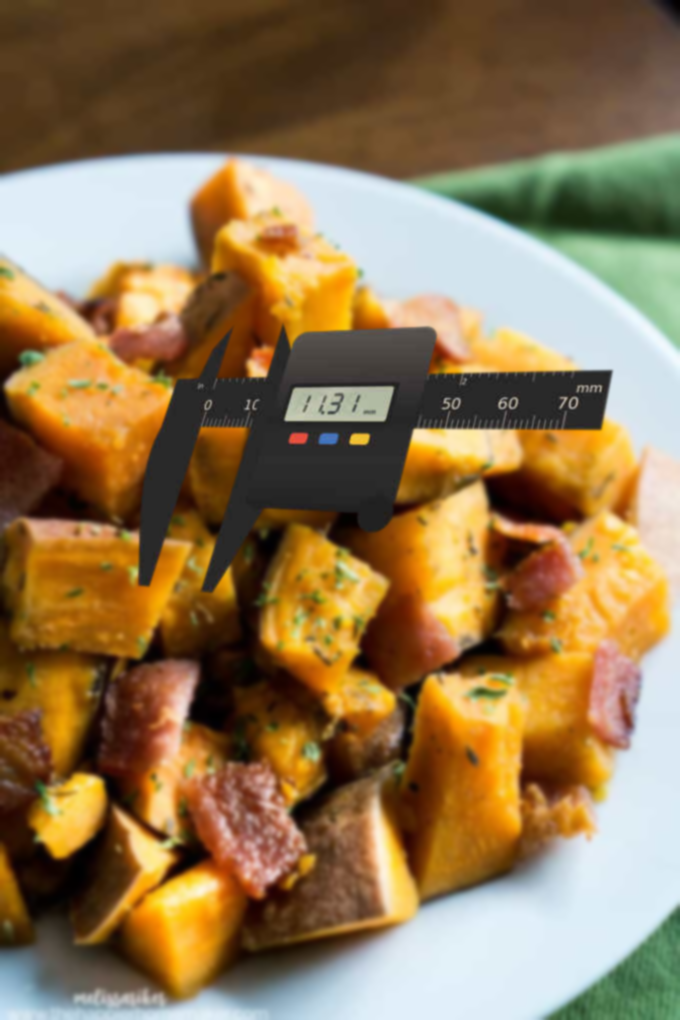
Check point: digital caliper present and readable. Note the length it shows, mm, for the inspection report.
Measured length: 11.31 mm
